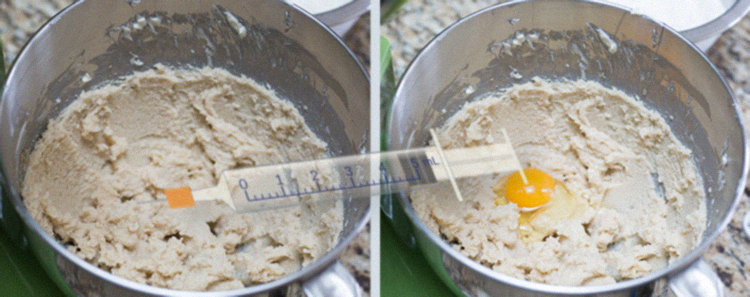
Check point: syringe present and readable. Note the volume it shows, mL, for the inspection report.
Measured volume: 4.6 mL
